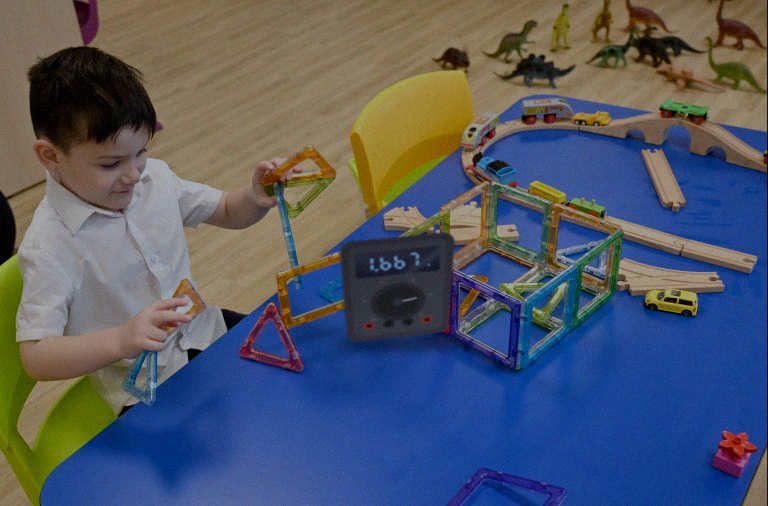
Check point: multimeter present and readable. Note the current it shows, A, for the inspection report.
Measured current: 1.667 A
